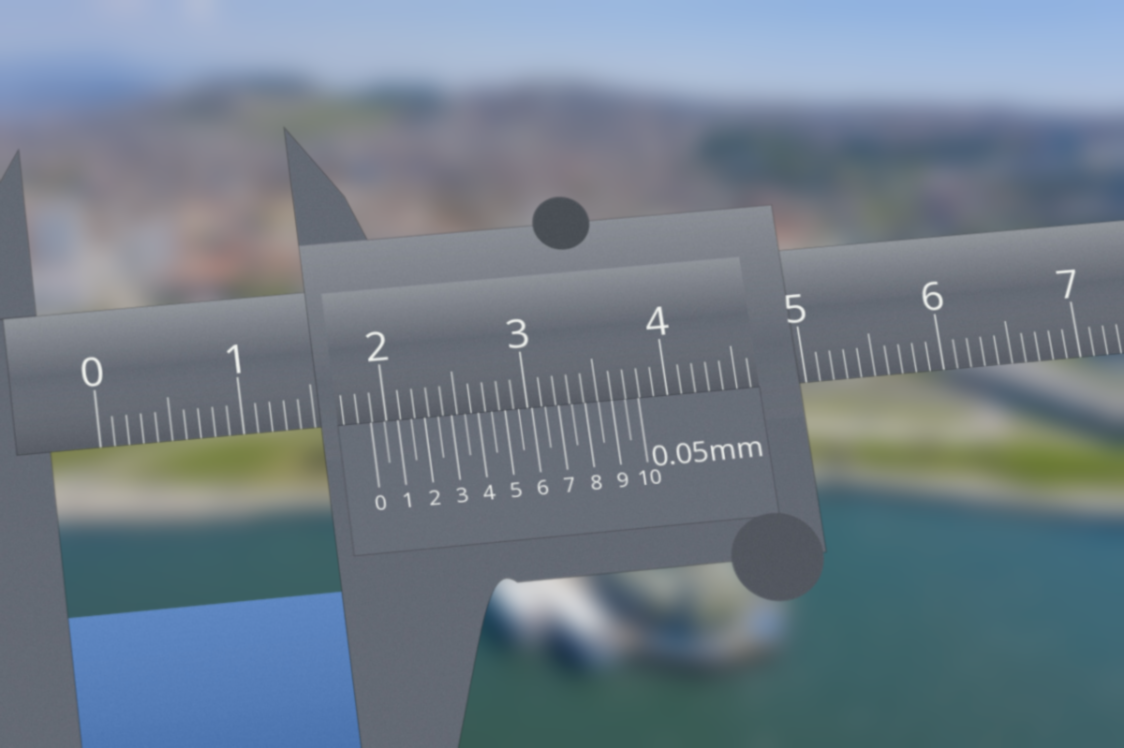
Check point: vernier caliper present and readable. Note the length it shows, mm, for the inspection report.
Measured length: 18.9 mm
